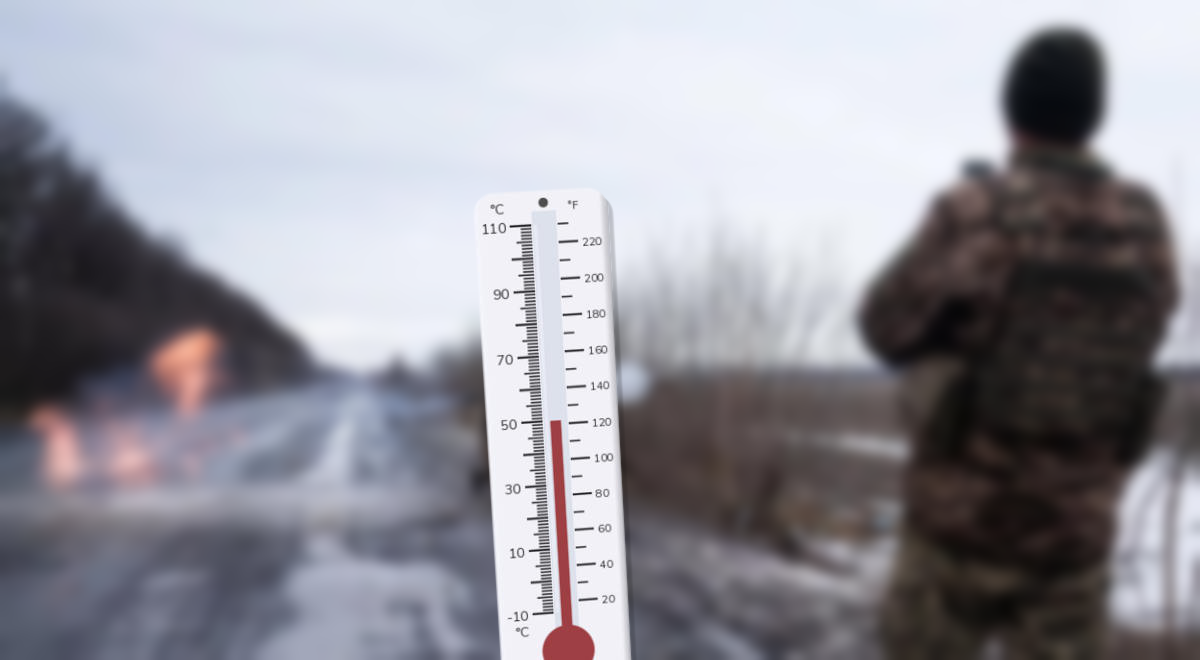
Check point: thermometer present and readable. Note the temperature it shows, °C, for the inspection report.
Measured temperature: 50 °C
